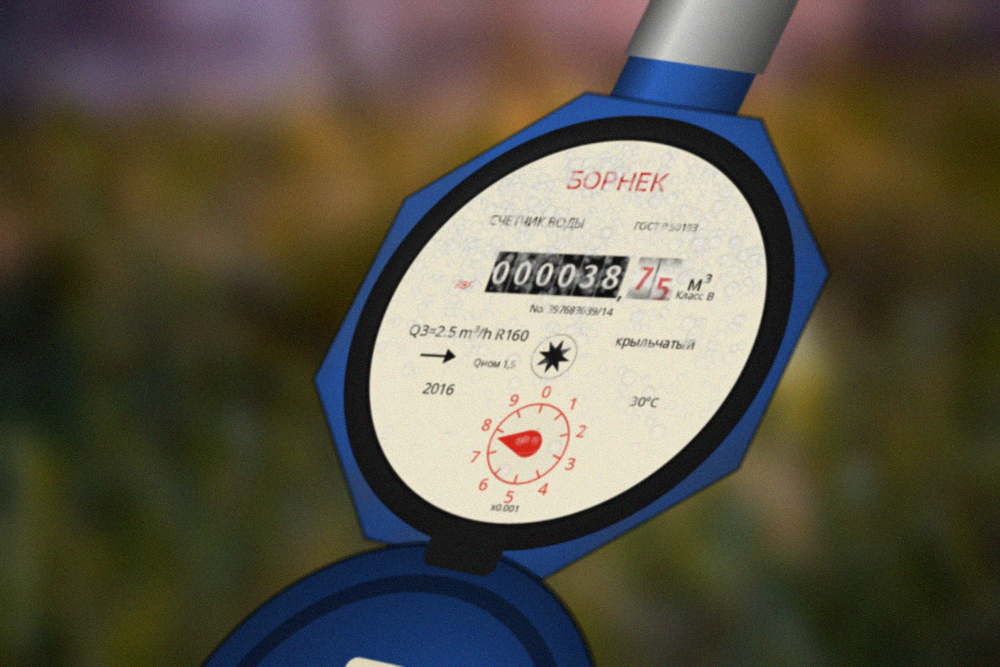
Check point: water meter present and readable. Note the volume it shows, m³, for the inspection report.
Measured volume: 38.747 m³
